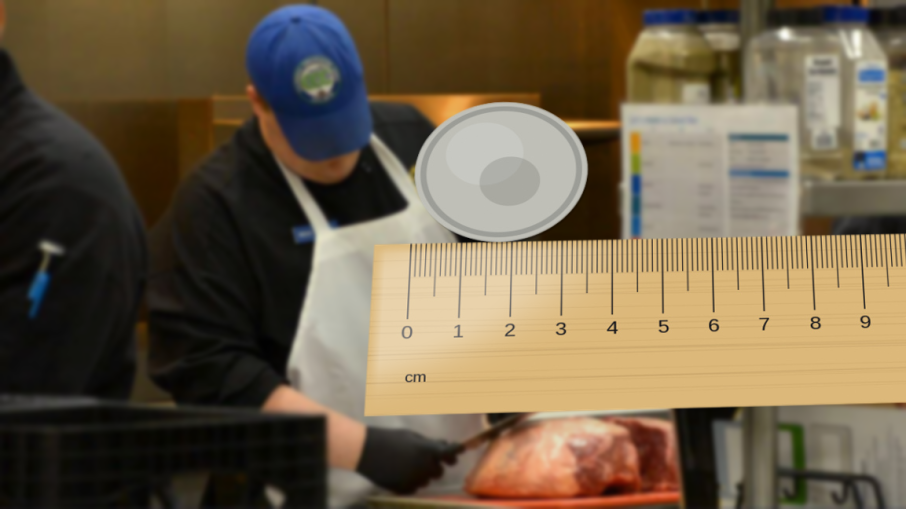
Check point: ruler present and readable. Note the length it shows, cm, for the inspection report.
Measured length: 3.5 cm
